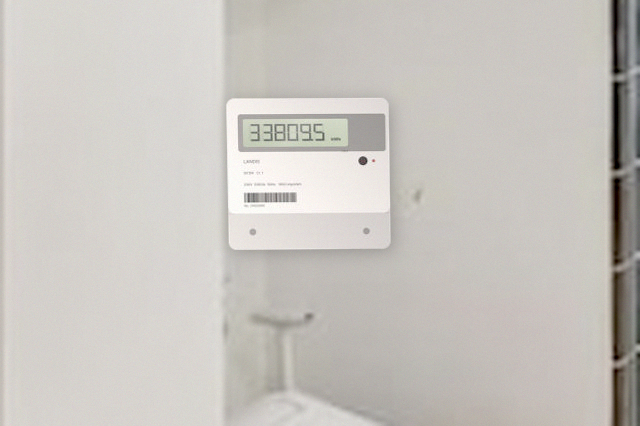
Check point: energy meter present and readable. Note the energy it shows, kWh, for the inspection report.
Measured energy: 33809.5 kWh
